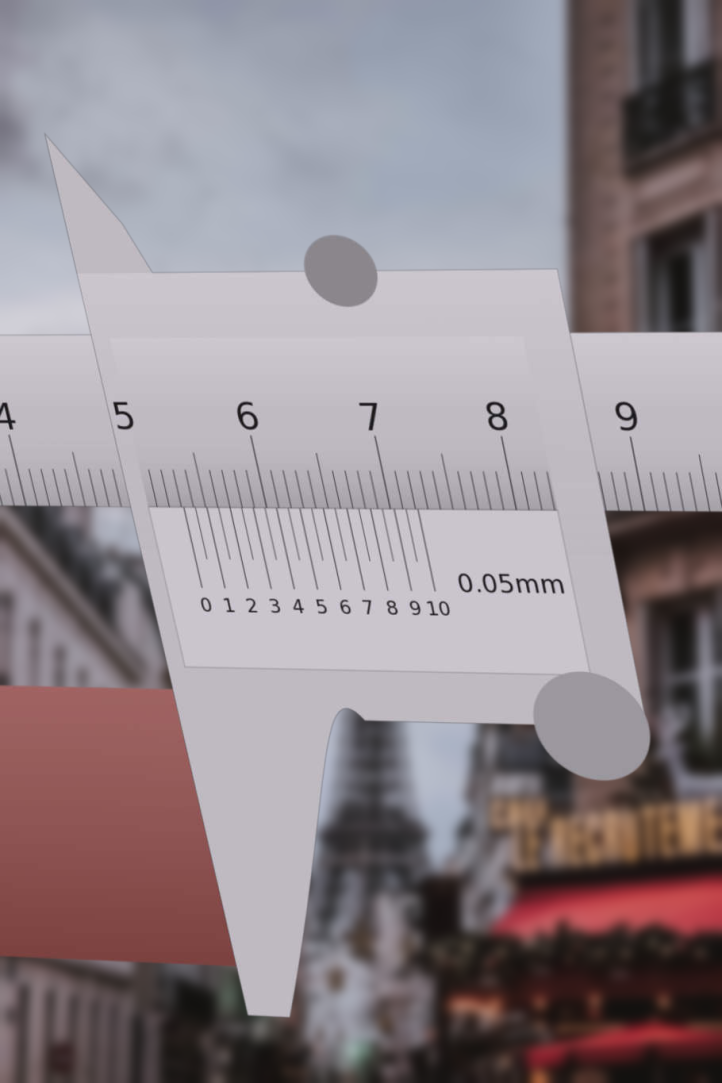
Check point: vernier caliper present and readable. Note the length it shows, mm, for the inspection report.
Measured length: 53.2 mm
